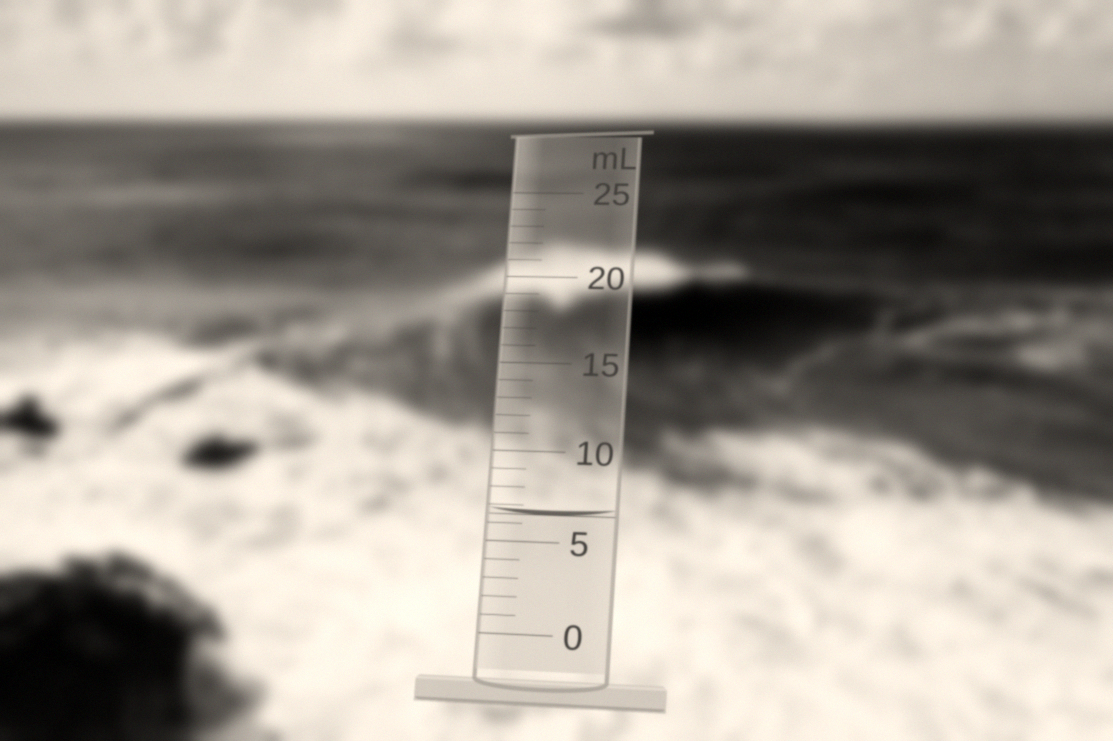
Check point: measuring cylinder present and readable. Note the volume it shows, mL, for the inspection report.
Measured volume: 6.5 mL
